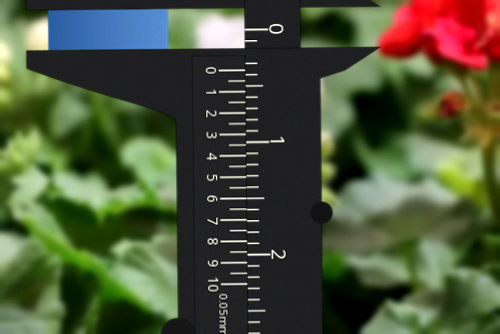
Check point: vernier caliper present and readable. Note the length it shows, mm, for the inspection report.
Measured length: 3.6 mm
